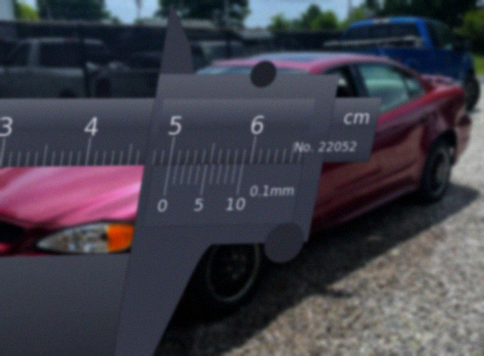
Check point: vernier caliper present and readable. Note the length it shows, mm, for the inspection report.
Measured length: 50.0 mm
